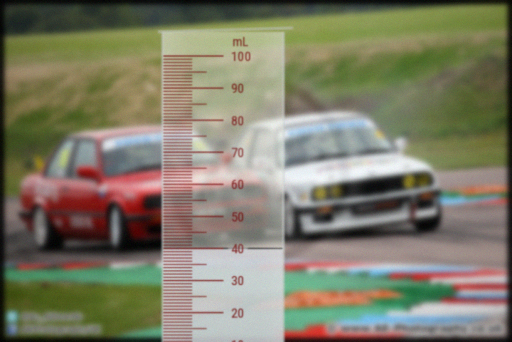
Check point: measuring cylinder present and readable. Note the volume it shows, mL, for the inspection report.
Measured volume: 40 mL
